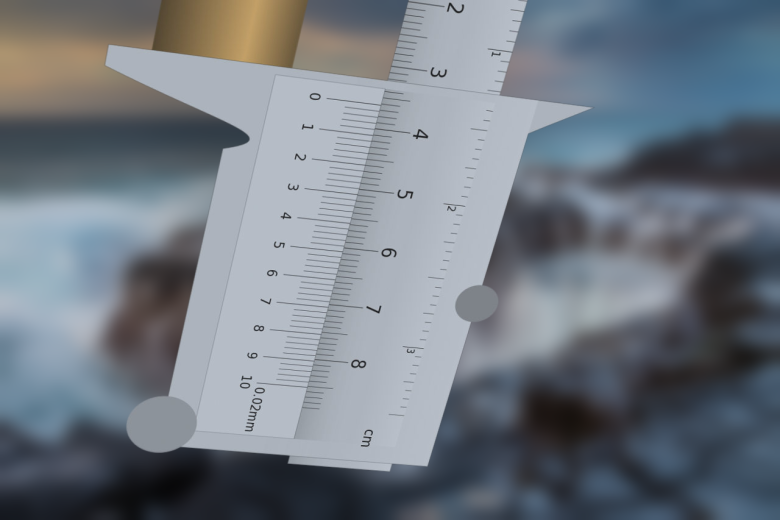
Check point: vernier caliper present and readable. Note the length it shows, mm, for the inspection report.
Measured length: 36.2 mm
